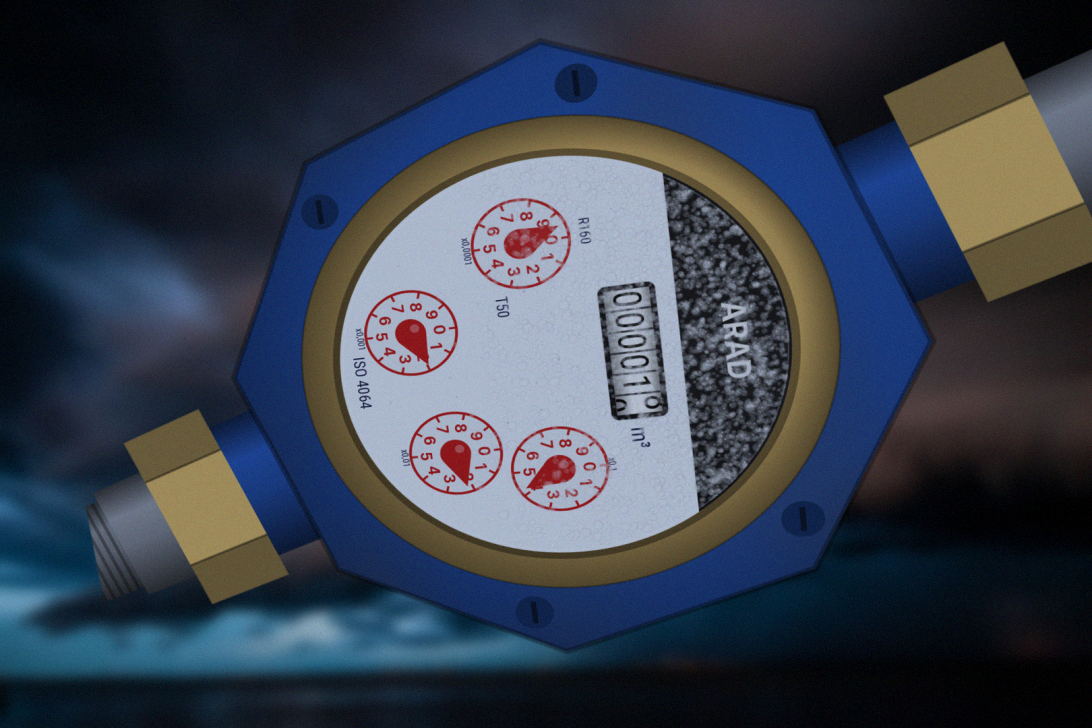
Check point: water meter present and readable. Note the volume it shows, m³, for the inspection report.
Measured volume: 18.4219 m³
